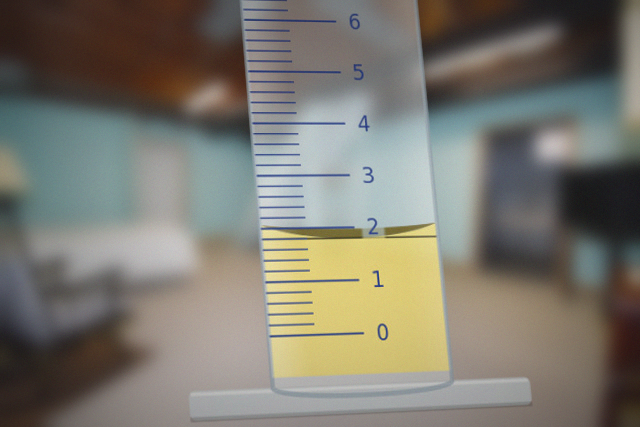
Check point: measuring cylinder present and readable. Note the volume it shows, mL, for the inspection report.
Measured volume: 1.8 mL
